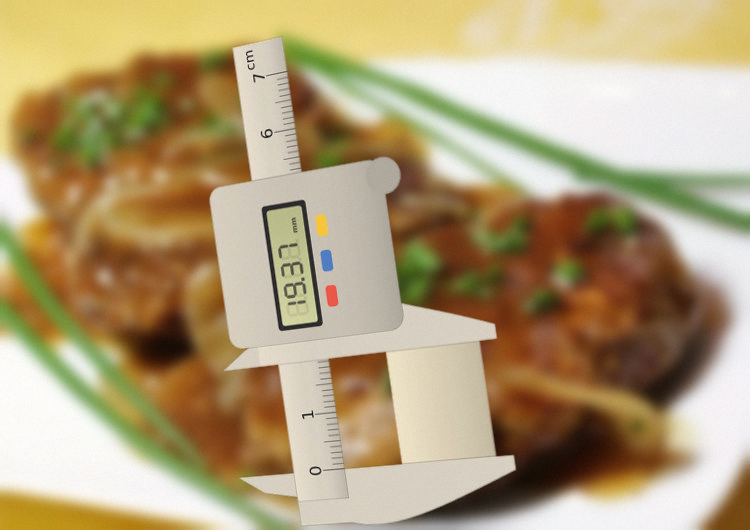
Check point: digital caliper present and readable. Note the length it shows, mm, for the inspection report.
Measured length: 19.37 mm
